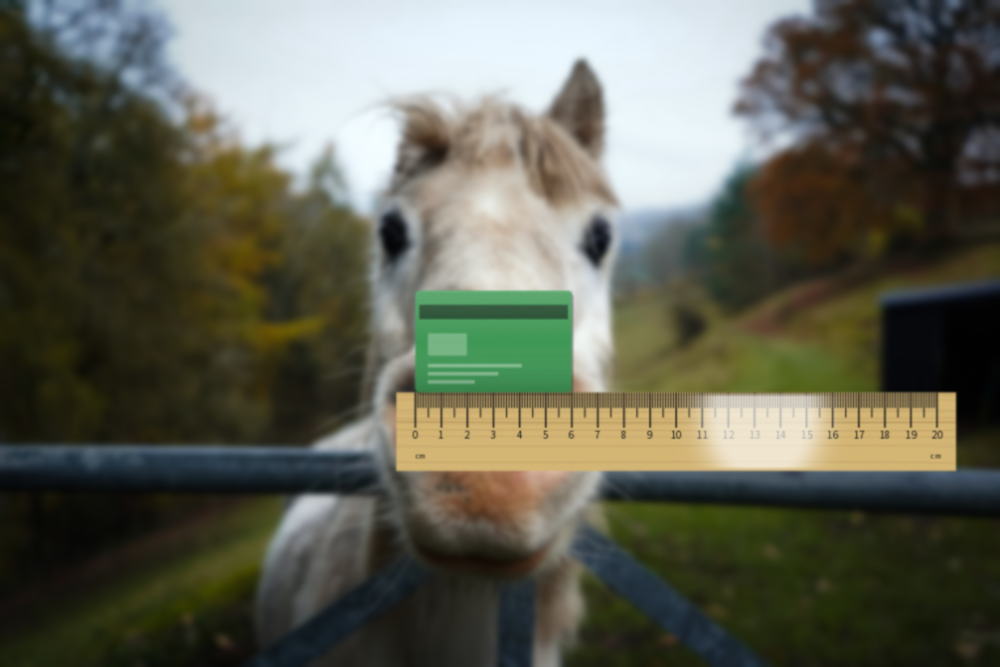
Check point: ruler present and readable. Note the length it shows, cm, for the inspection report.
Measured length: 6 cm
